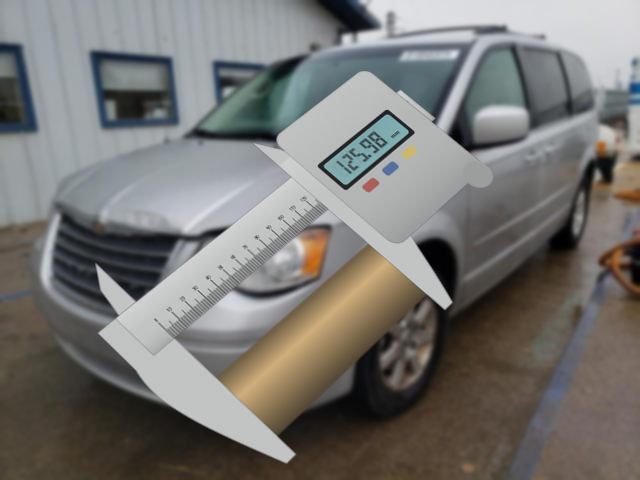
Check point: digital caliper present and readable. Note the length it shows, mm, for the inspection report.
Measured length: 125.98 mm
